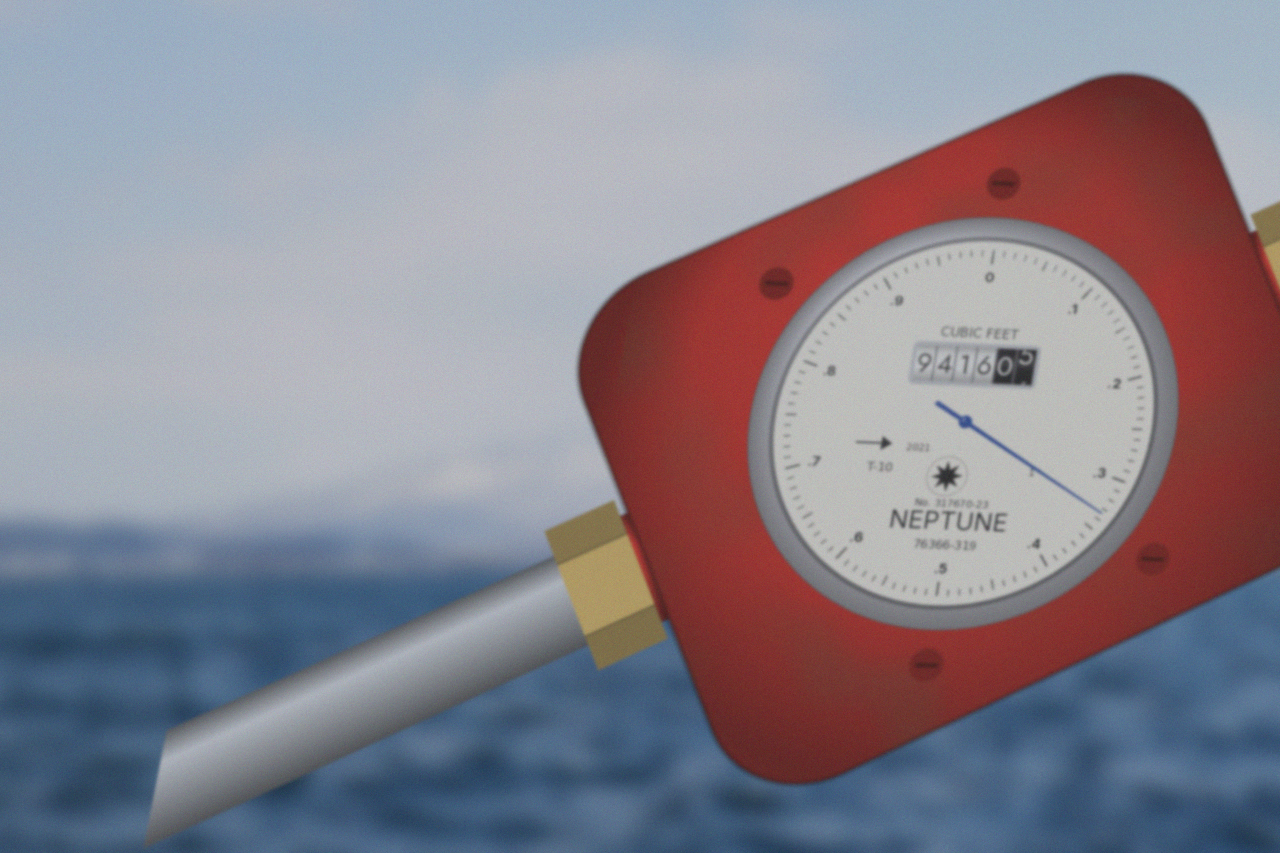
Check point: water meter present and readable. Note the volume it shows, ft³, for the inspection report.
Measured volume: 941605.33 ft³
